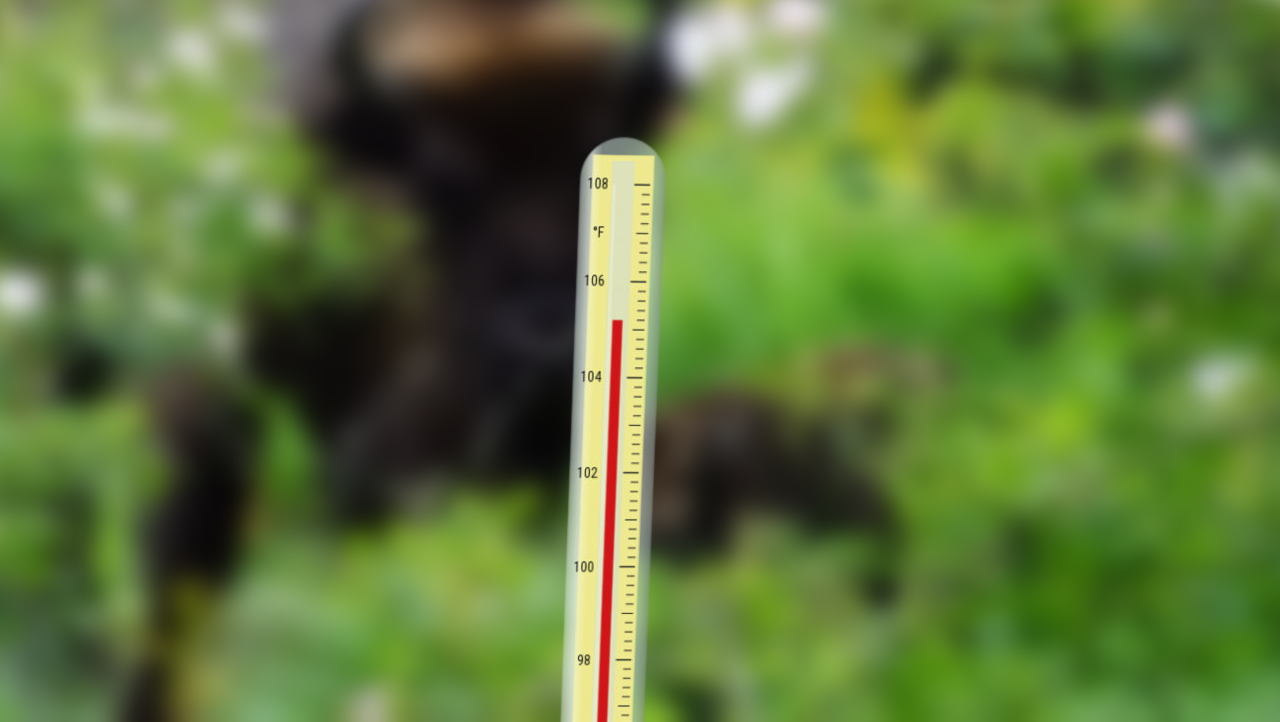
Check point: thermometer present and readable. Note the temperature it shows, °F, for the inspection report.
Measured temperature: 105.2 °F
